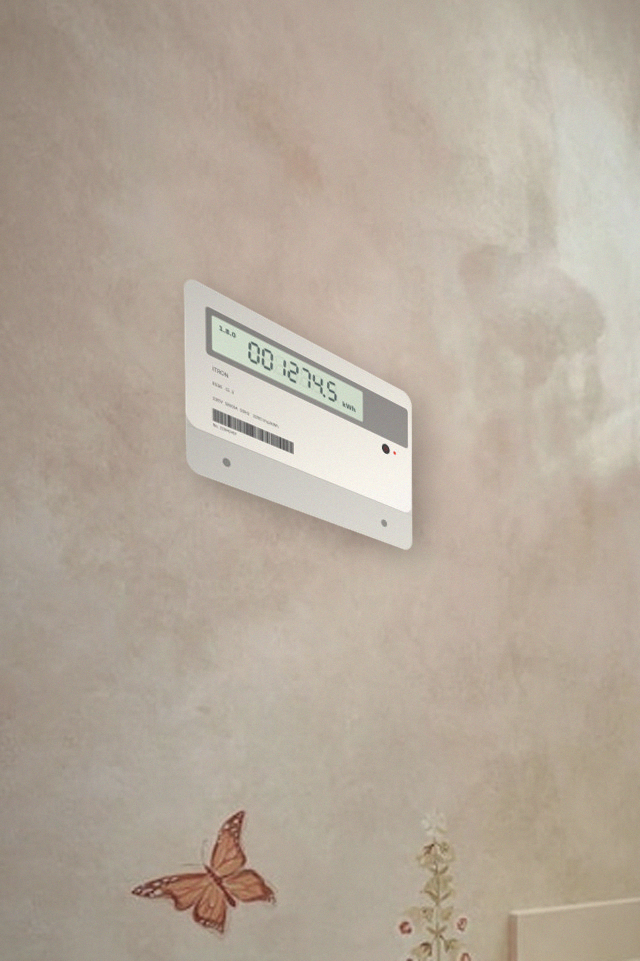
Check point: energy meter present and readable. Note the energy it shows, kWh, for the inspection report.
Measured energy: 1274.5 kWh
